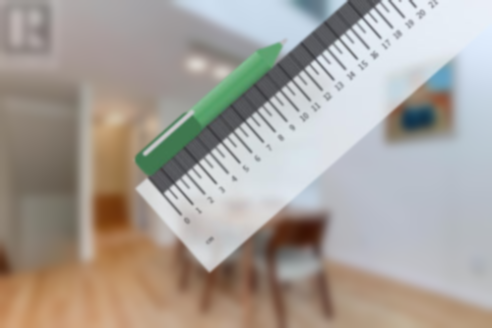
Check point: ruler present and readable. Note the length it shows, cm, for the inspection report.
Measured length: 12.5 cm
